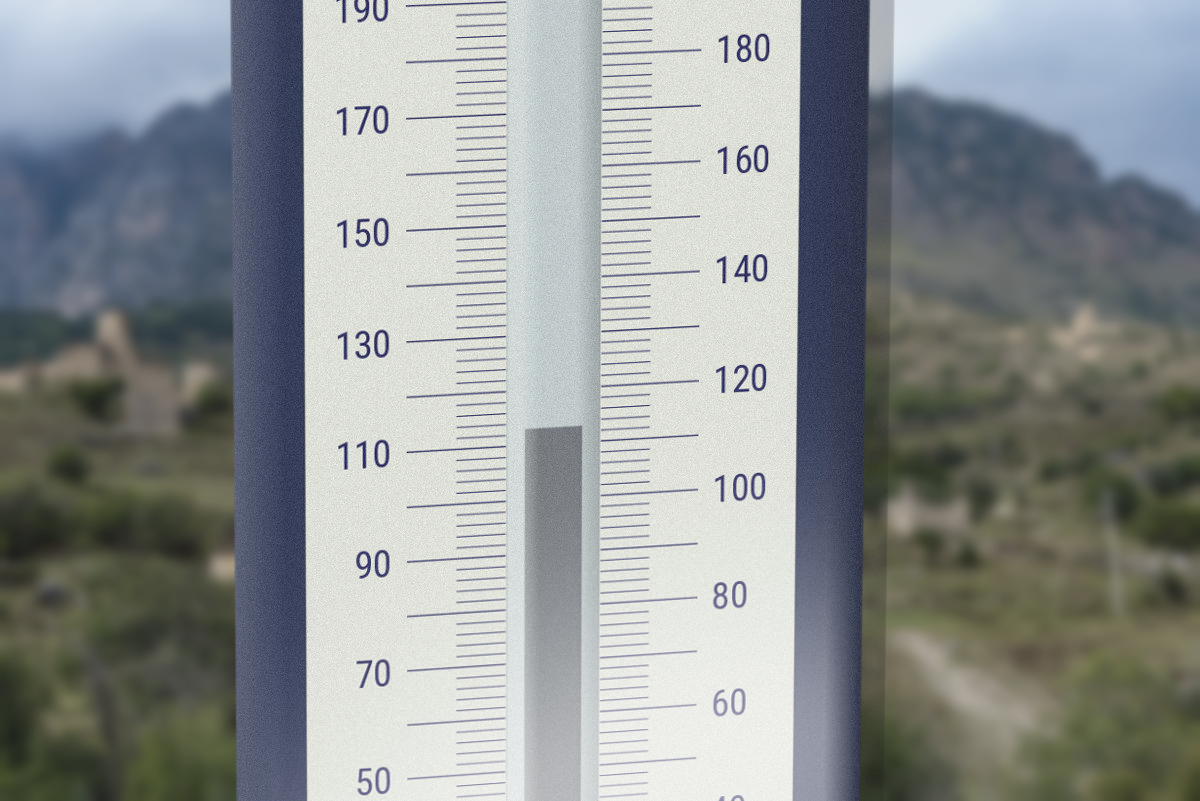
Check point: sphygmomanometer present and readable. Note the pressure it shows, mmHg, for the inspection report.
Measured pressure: 113 mmHg
